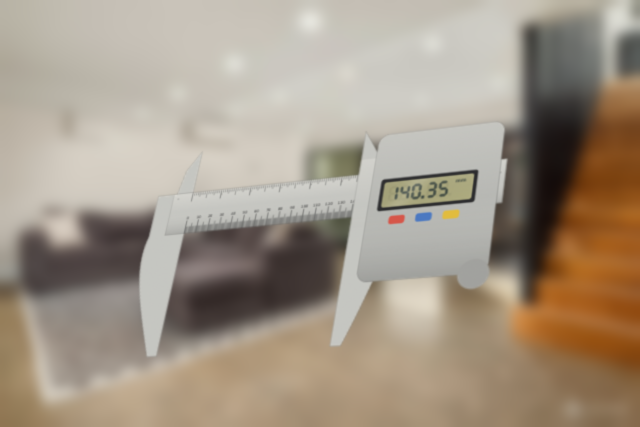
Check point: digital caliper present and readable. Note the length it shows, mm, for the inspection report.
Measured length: 140.35 mm
